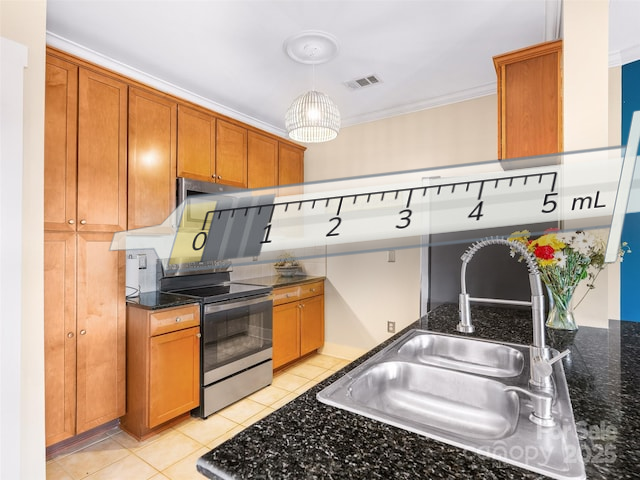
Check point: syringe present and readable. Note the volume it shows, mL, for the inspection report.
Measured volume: 0.1 mL
